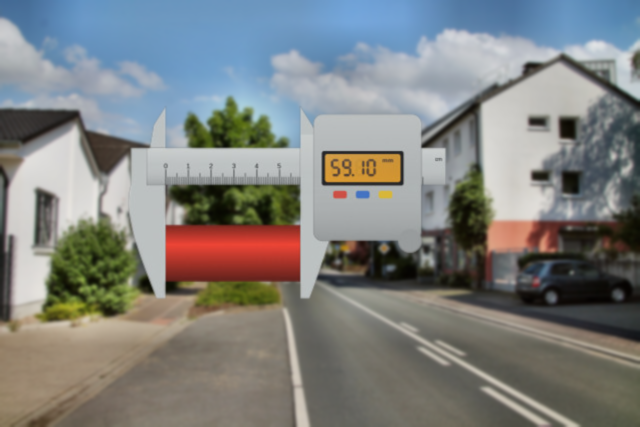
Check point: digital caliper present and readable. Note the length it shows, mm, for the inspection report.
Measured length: 59.10 mm
